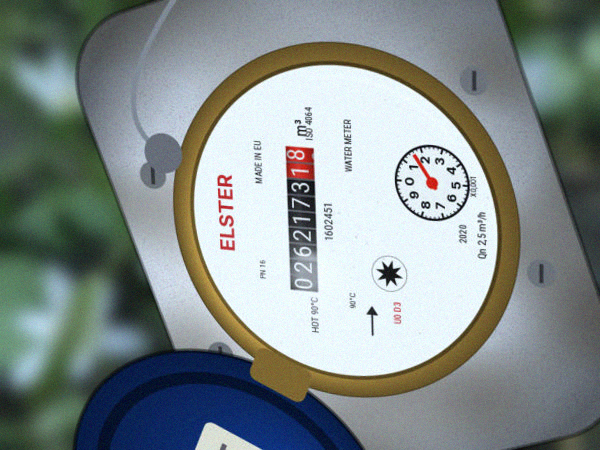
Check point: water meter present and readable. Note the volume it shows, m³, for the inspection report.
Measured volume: 262173.181 m³
